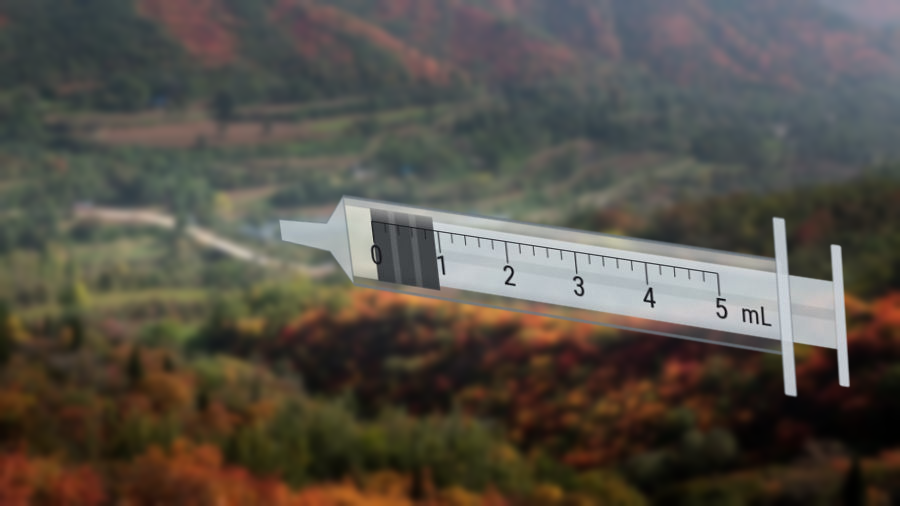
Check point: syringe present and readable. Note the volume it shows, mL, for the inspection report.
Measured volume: 0 mL
